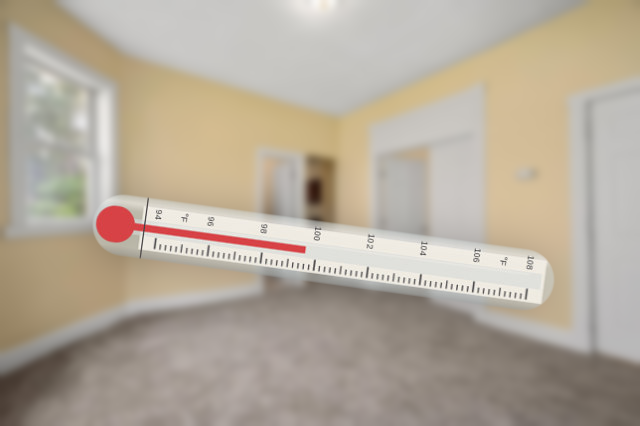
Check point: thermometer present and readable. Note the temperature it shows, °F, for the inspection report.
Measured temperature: 99.6 °F
